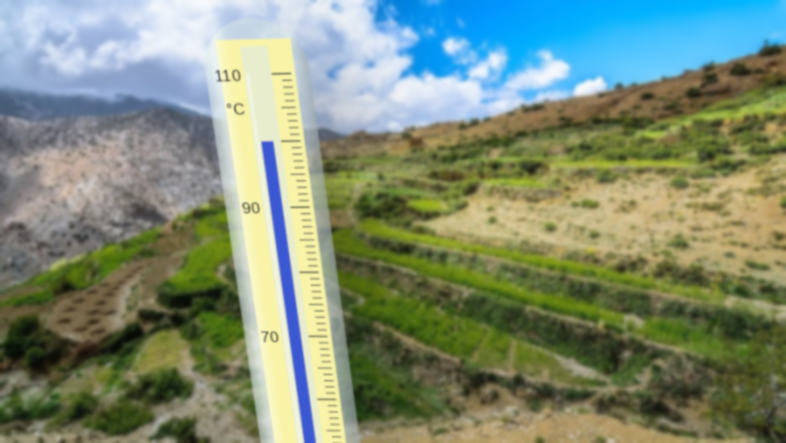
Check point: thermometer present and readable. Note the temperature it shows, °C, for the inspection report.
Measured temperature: 100 °C
